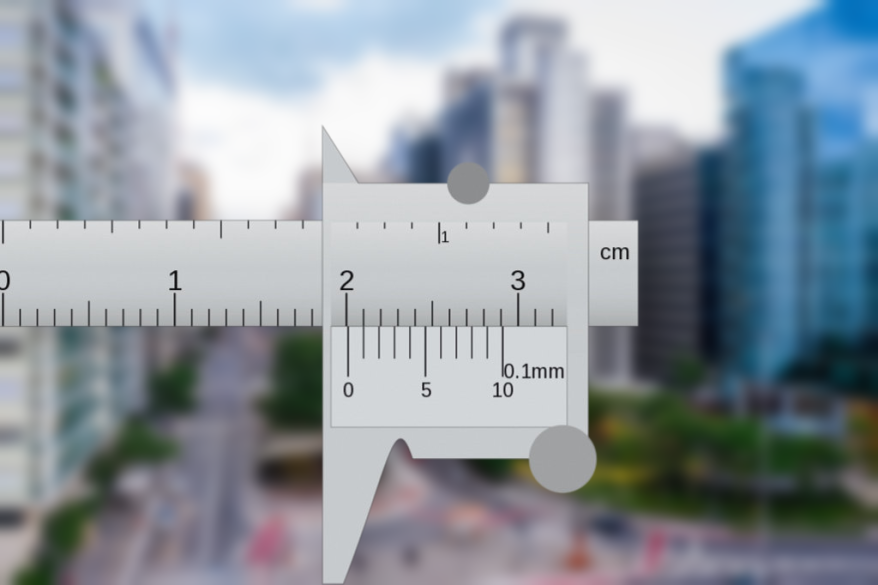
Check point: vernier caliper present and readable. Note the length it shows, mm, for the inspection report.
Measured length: 20.1 mm
